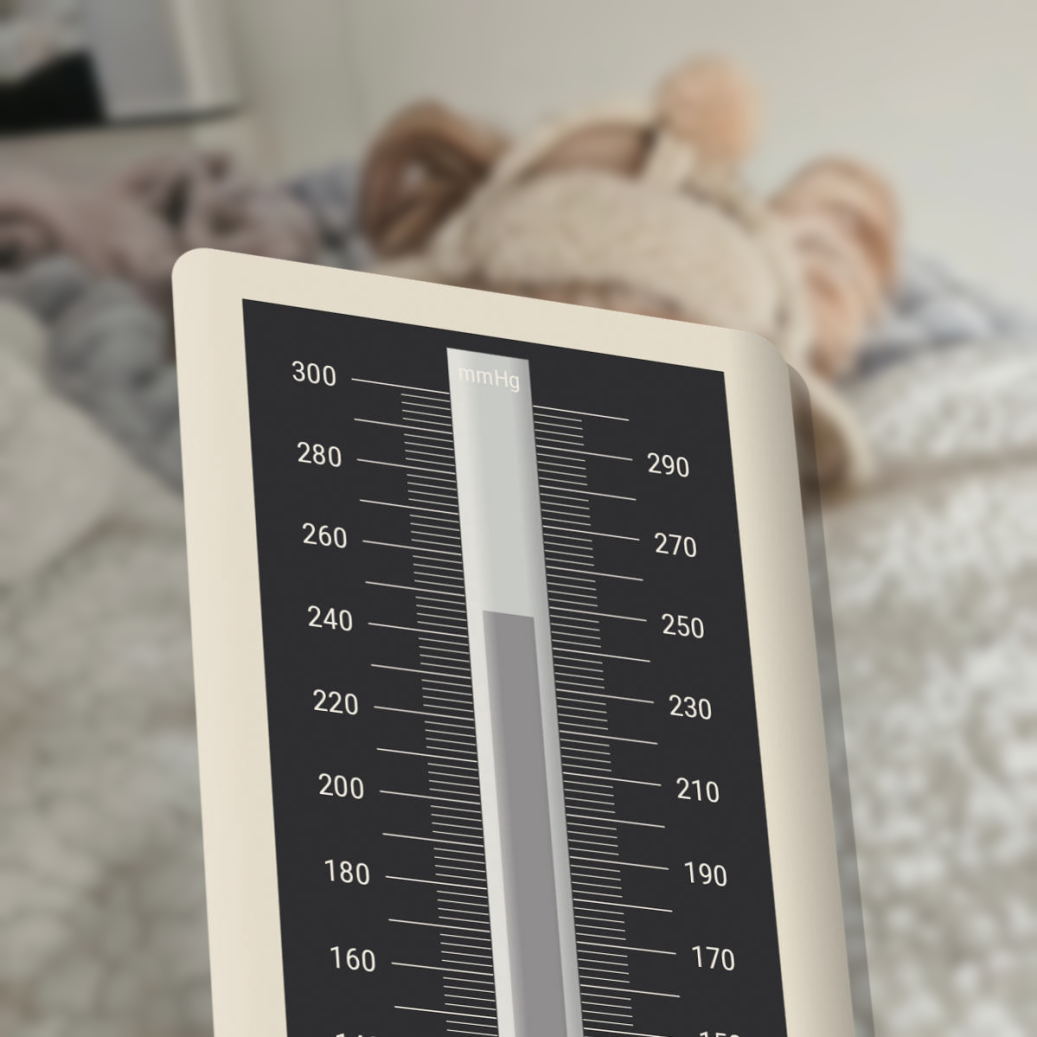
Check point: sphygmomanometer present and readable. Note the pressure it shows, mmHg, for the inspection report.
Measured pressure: 247 mmHg
